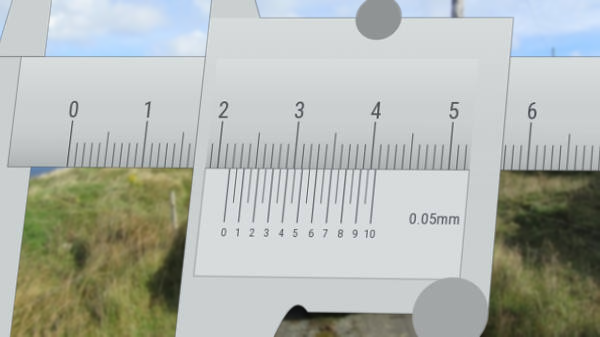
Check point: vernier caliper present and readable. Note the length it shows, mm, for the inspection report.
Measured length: 21.6 mm
